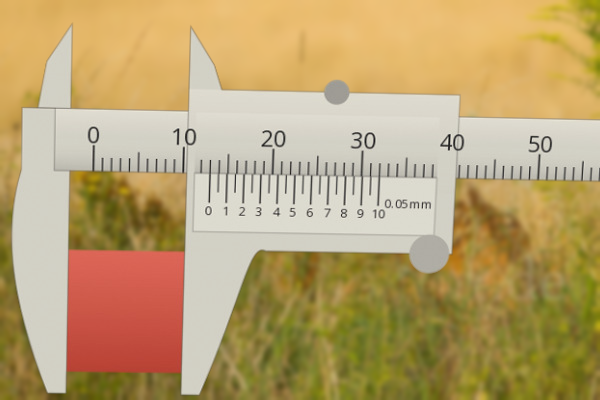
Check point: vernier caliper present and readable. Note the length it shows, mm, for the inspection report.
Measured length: 13.0 mm
